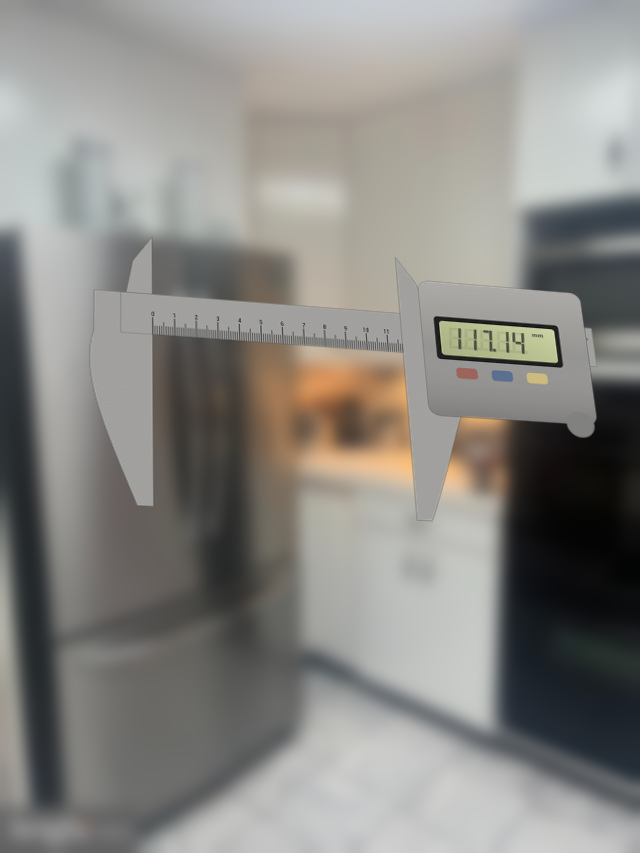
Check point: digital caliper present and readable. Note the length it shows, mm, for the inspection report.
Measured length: 117.14 mm
